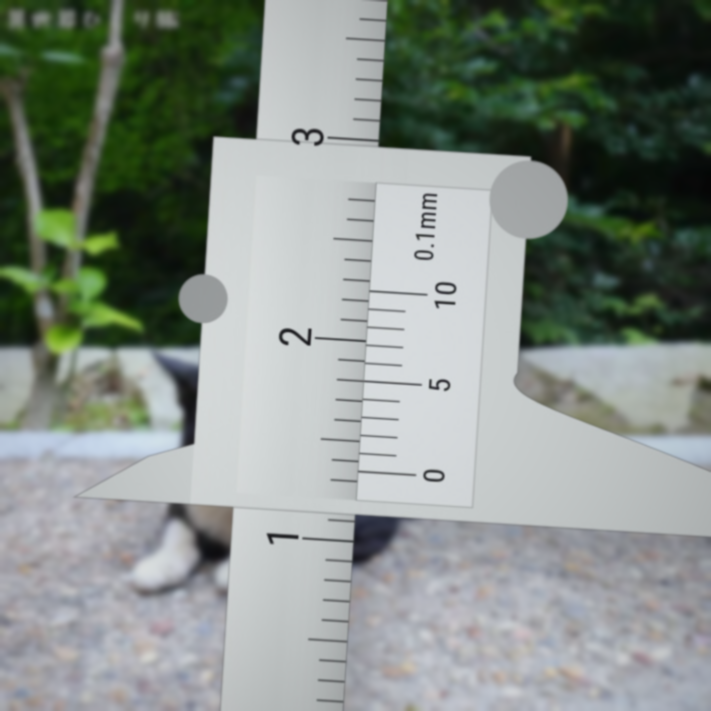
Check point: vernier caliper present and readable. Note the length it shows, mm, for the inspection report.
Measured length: 13.5 mm
